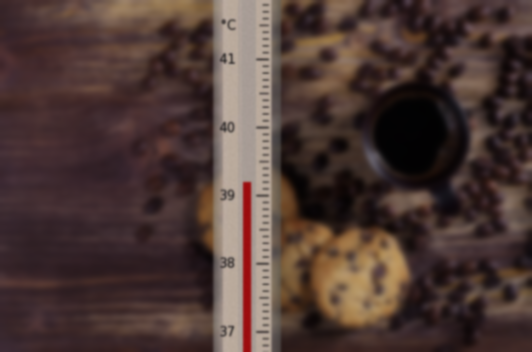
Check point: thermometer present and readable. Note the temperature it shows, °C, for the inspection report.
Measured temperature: 39.2 °C
